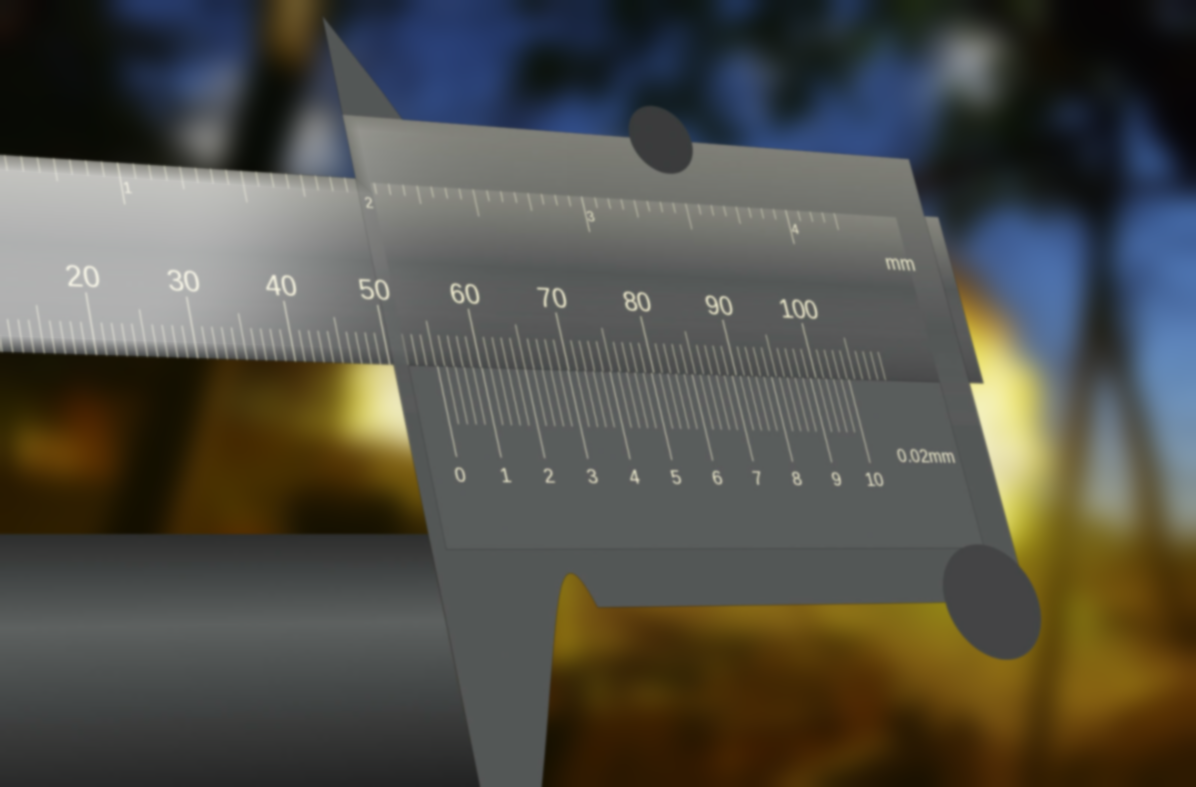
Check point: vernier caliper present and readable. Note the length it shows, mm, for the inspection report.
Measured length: 55.2 mm
